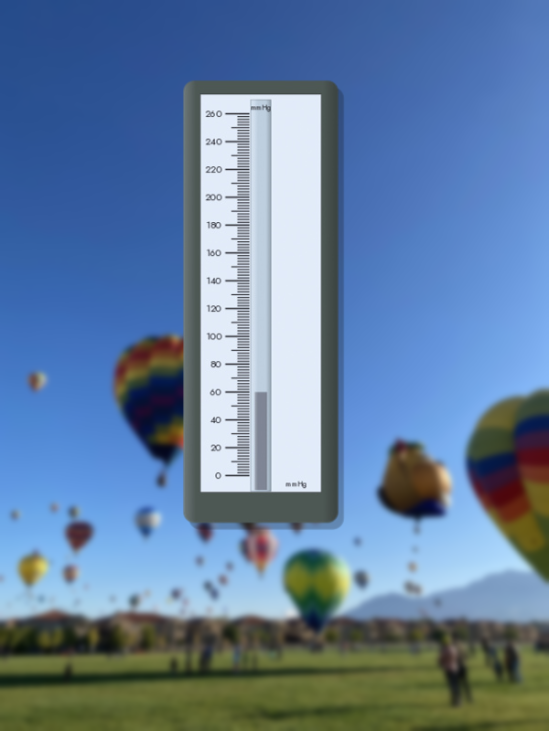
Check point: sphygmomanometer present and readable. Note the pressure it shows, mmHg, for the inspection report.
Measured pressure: 60 mmHg
